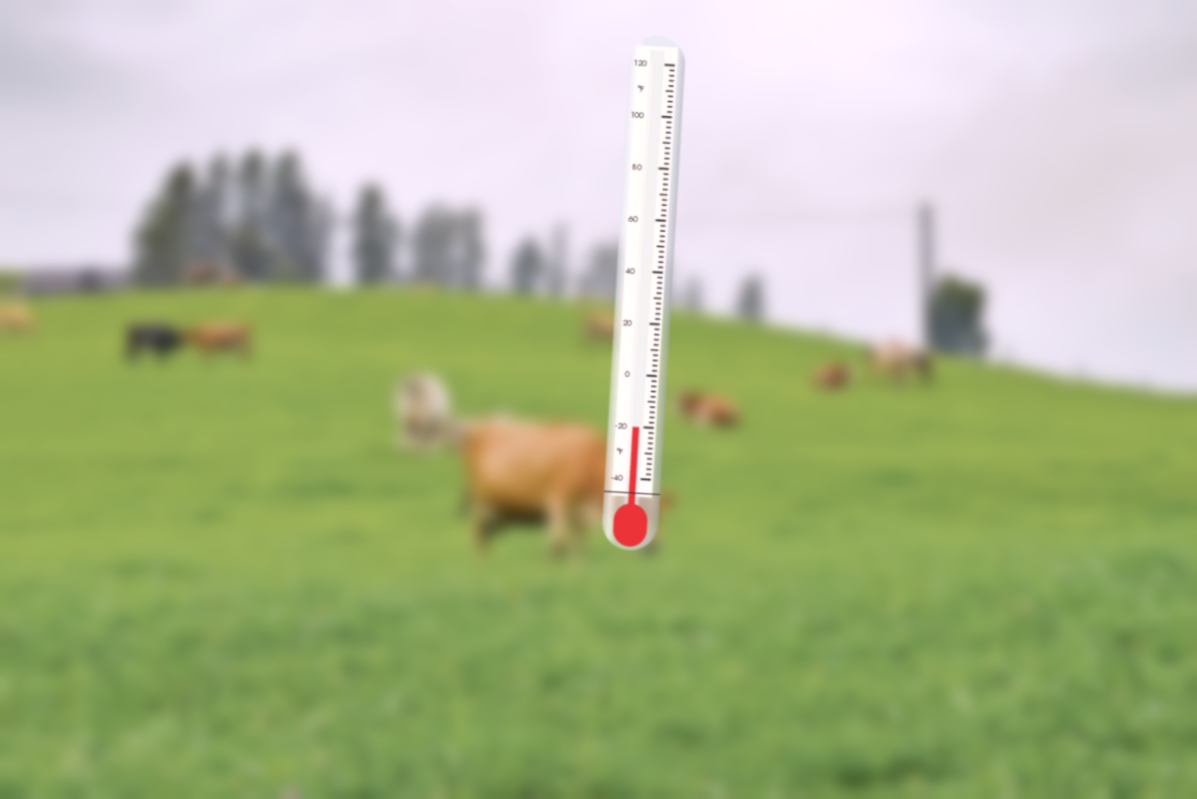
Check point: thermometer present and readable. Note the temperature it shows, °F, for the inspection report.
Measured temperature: -20 °F
